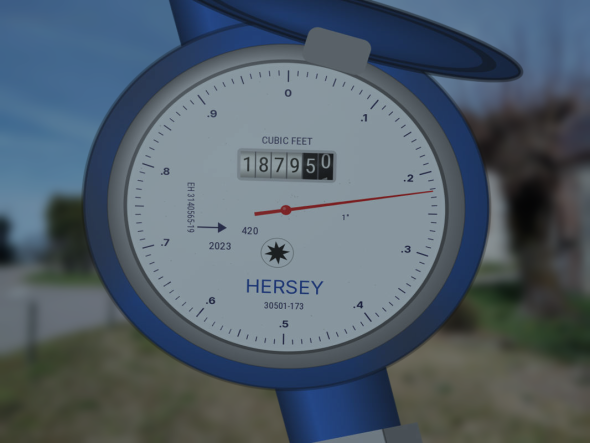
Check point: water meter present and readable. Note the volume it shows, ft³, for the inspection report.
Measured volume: 187950.22 ft³
